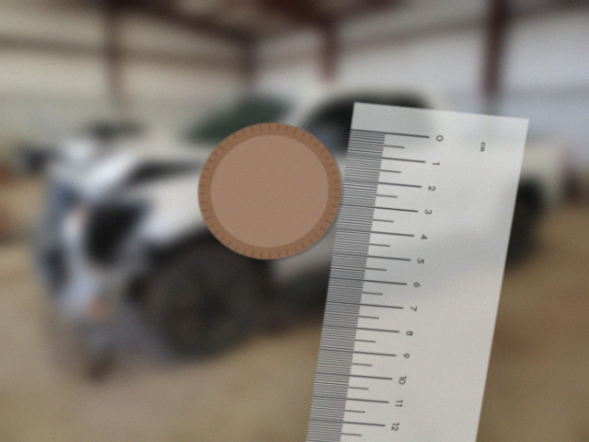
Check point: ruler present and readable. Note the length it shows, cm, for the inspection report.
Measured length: 5.5 cm
